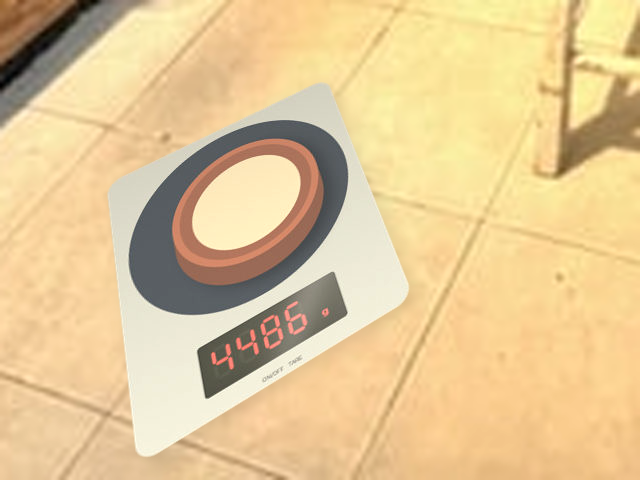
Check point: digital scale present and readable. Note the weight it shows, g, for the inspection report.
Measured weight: 4486 g
